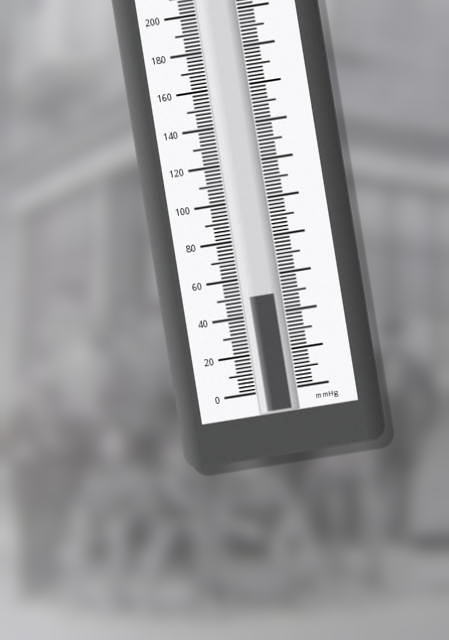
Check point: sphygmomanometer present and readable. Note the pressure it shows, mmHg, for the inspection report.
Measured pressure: 50 mmHg
